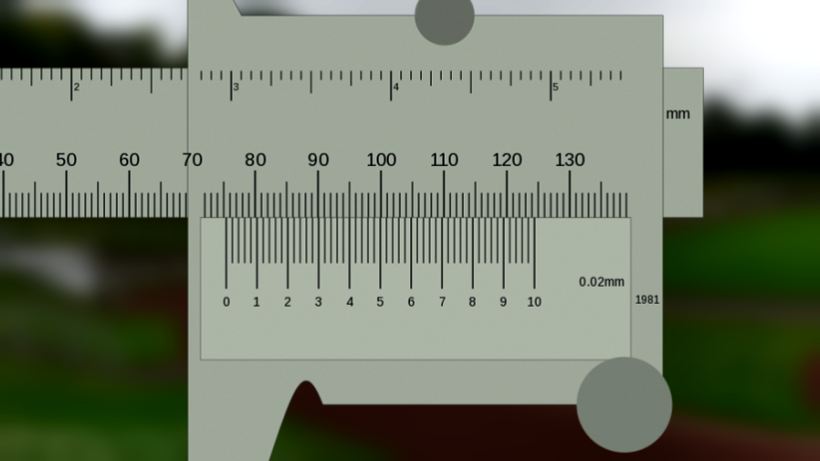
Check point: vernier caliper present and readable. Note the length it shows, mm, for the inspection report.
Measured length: 75.4 mm
